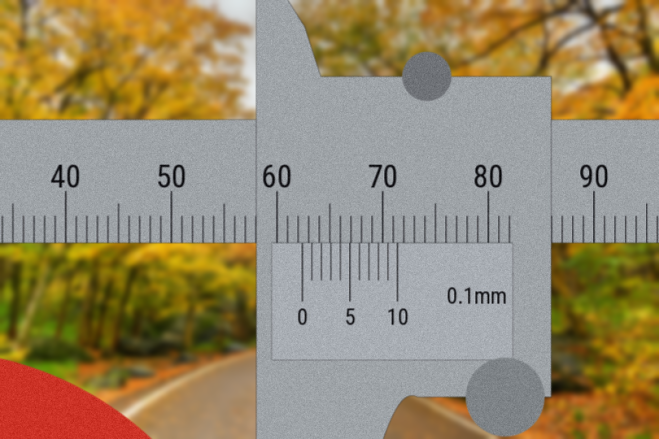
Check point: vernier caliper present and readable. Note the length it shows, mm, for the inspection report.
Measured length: 62.4 mm
